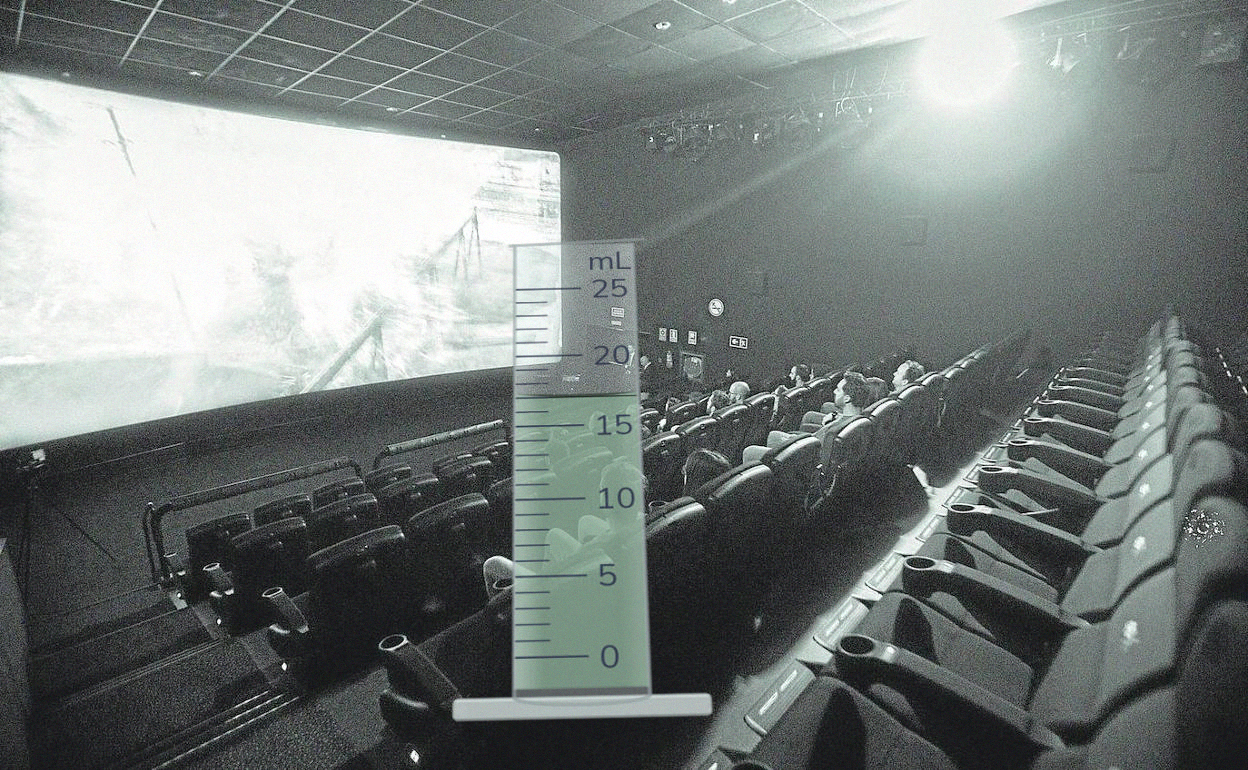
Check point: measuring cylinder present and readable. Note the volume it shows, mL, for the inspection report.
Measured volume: 17 mL
